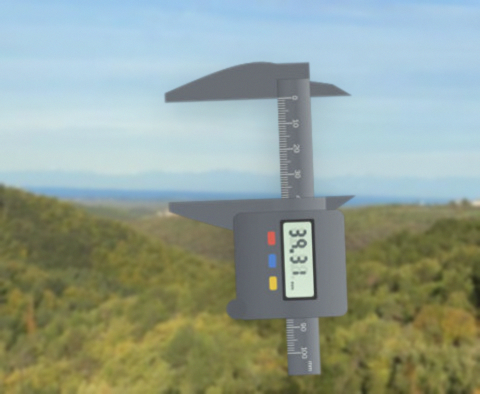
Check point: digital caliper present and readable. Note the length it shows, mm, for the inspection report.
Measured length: 39.31 mm
